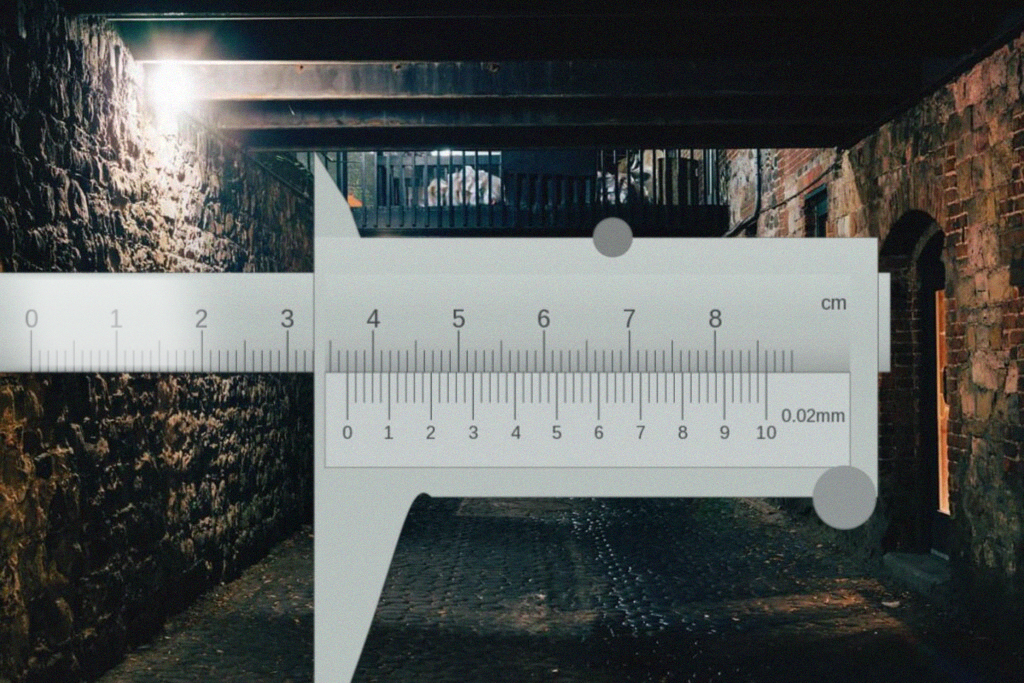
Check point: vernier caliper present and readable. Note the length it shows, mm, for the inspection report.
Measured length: 37.0 mm
